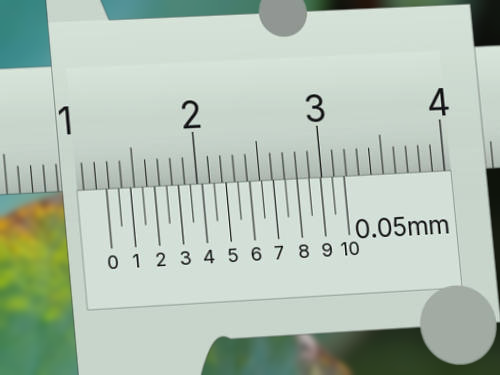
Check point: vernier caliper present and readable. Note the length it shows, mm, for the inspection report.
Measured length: 12.8 mm
